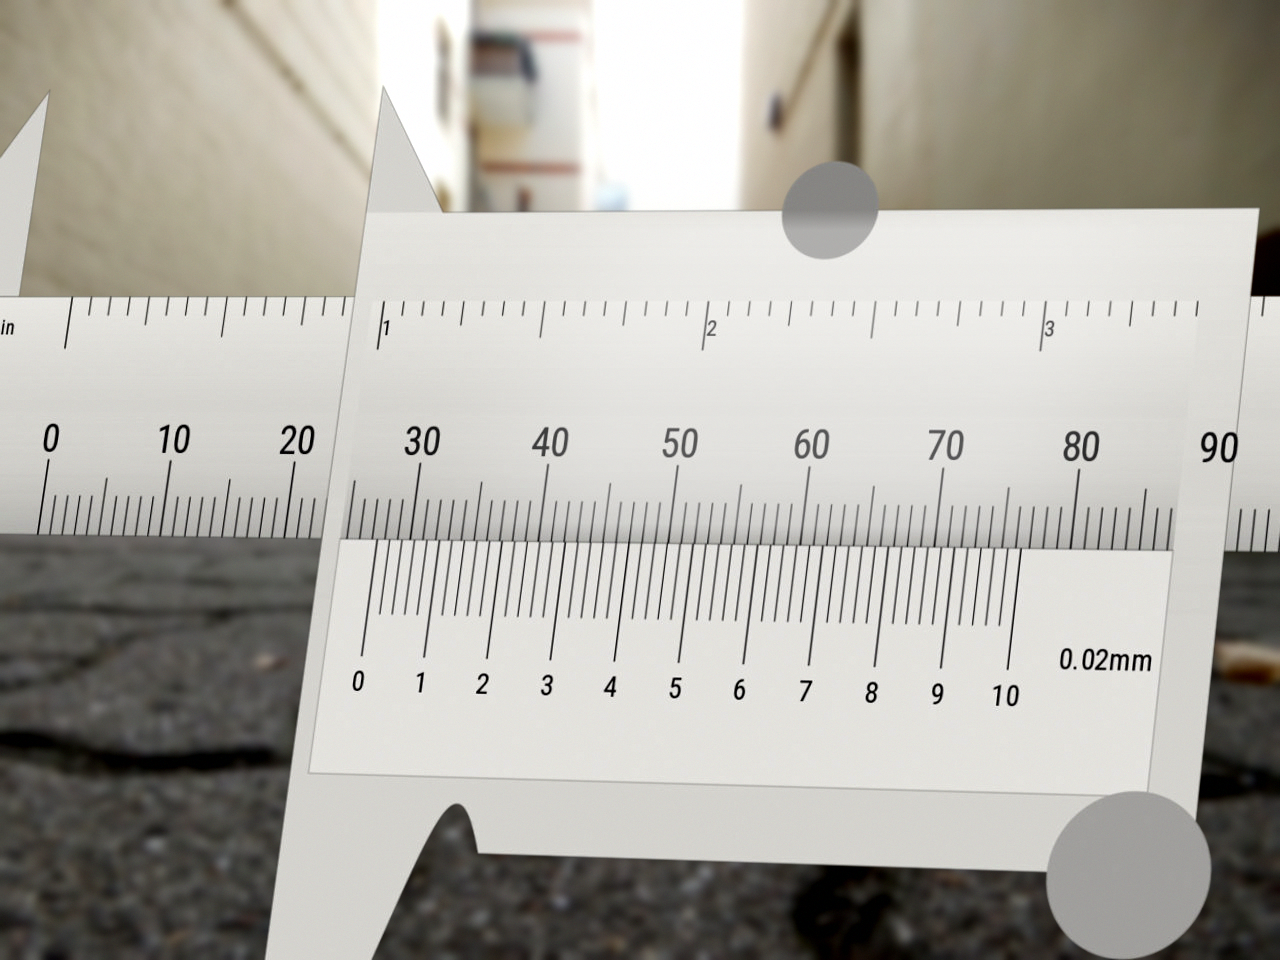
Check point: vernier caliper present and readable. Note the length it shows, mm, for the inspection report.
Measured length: 27.4 mm
